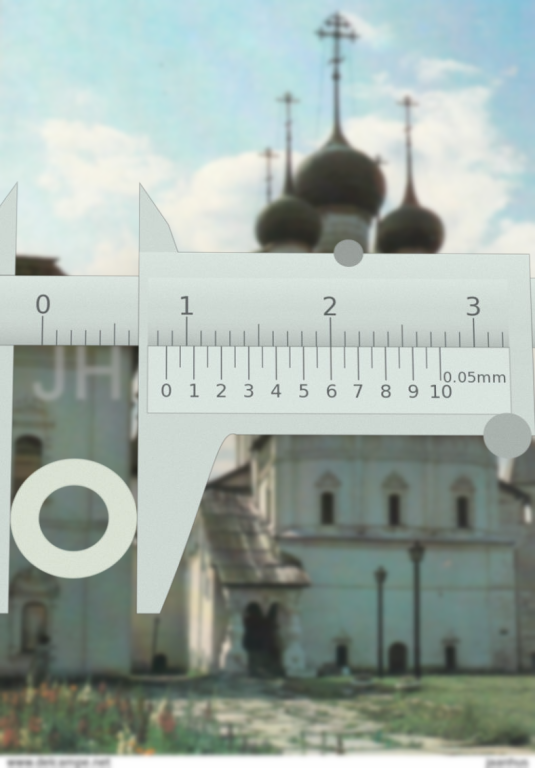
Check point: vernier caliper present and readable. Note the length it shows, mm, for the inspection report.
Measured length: 8.6 mm
